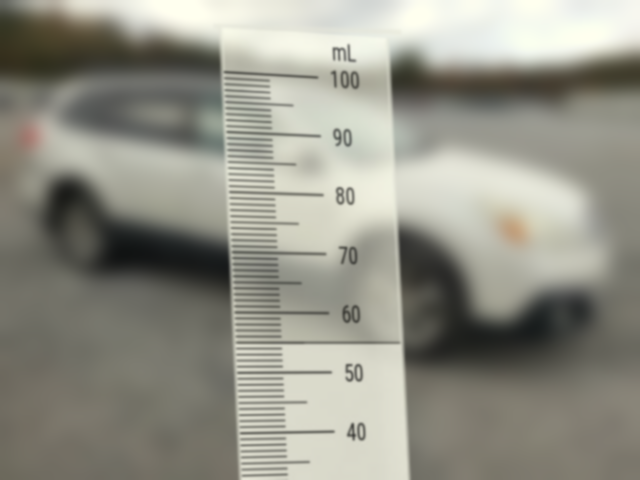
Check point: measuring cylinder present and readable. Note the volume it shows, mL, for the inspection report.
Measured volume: 55 mL
